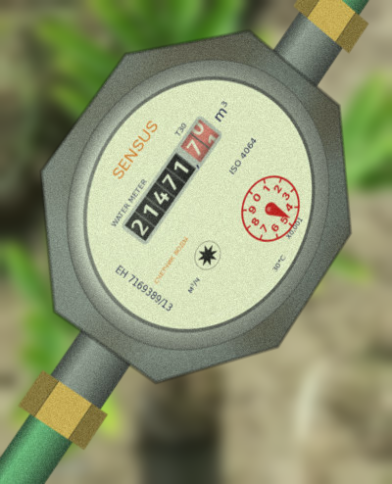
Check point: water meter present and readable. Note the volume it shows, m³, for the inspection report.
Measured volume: 21471.704 m³
